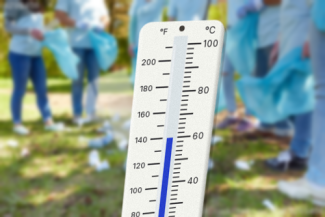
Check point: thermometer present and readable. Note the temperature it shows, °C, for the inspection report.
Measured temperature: 60 °C
